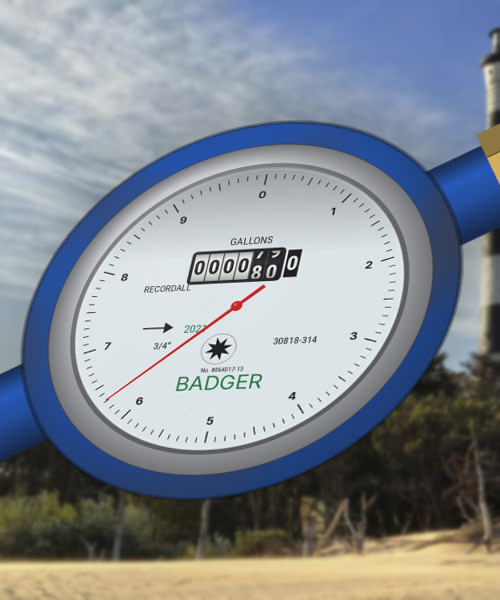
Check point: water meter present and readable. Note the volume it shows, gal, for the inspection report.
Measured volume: 796.3 gal
